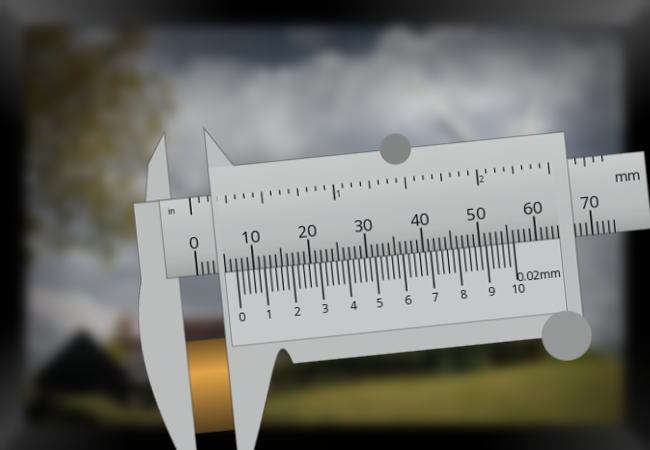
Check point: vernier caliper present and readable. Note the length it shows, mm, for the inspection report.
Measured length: 7.0 mm
